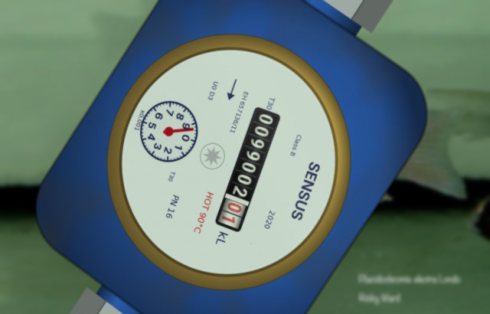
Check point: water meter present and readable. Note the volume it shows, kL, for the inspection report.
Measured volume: 99002.009 kL
